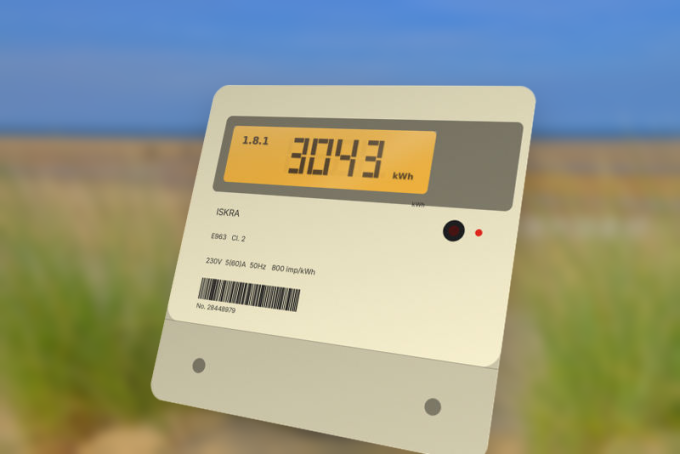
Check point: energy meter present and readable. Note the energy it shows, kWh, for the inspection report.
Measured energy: 3043 kWh
